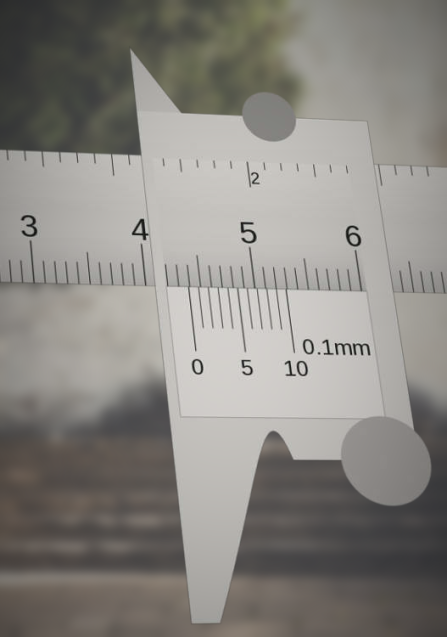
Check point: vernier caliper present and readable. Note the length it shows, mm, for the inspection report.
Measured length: 43.9 mm
